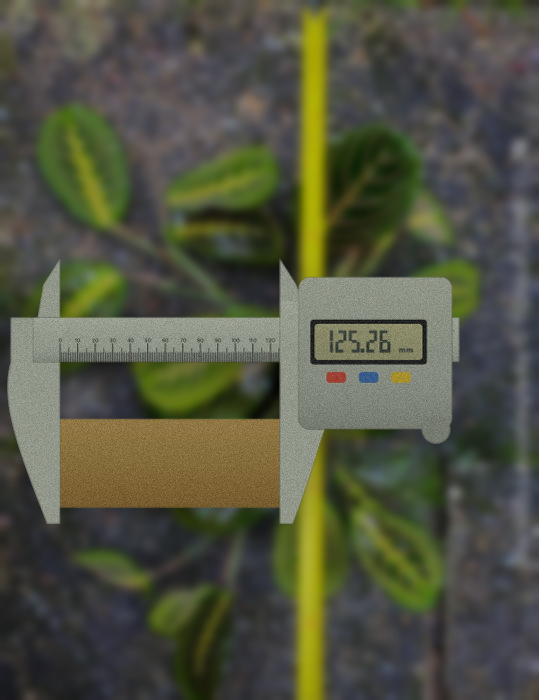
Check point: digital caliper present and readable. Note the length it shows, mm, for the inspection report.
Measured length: 125.26 mm
